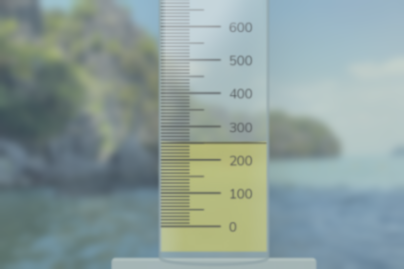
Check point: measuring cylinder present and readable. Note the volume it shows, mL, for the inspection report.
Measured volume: 250 mL
